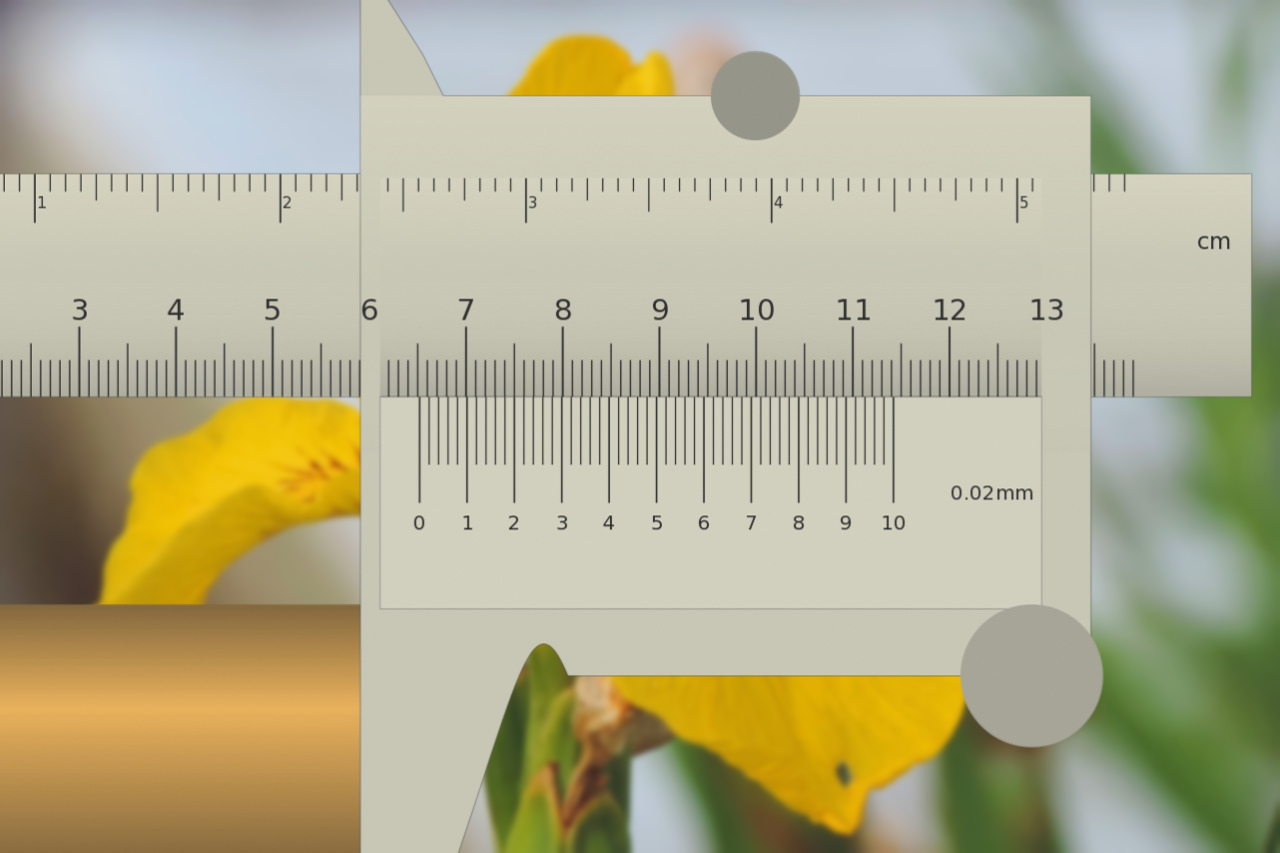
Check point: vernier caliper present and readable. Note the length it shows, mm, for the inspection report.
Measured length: 65.2 mm
